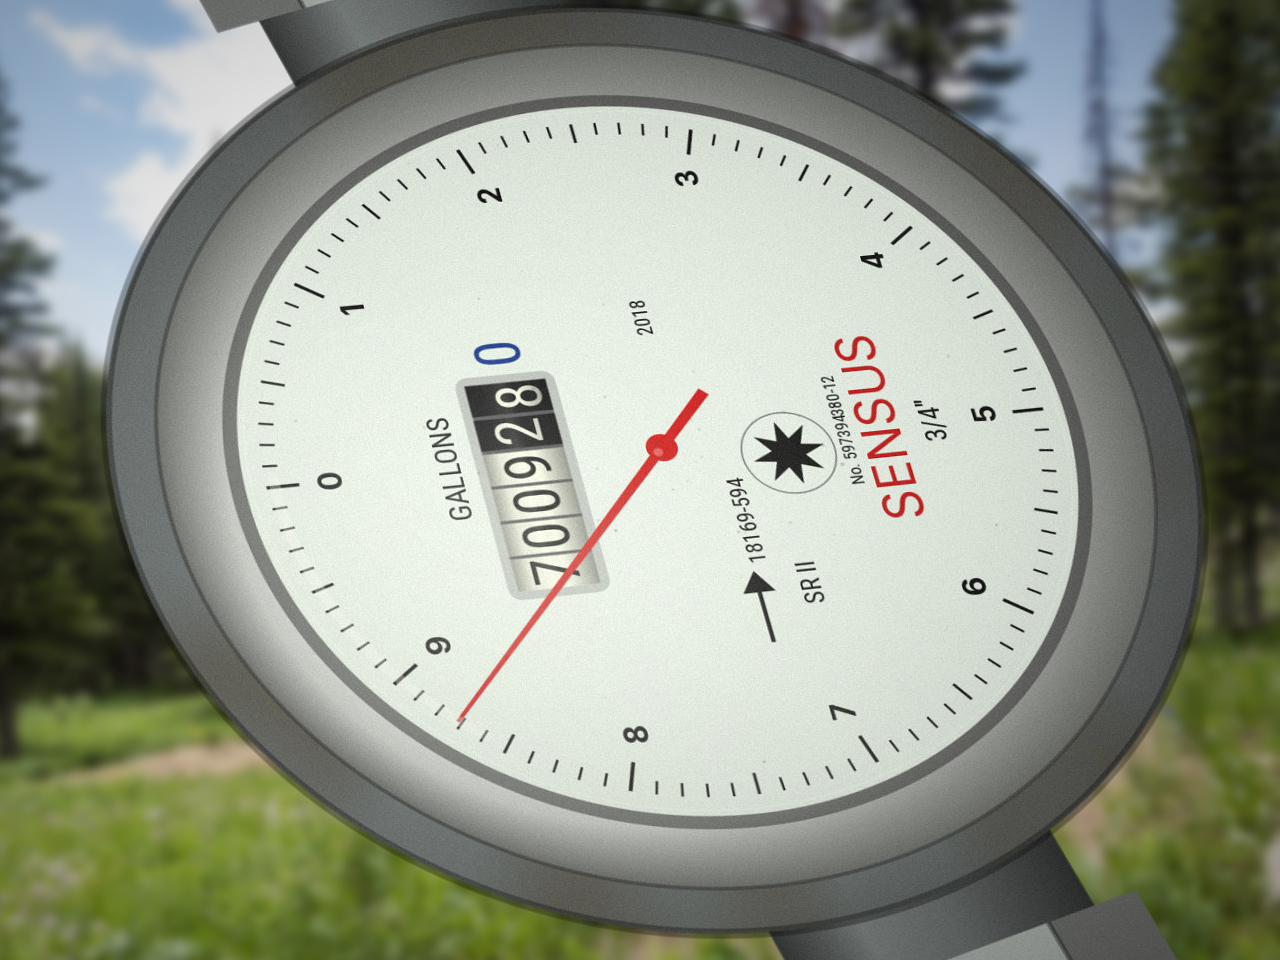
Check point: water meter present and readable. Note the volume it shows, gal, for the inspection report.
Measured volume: 7009278.7 gal
